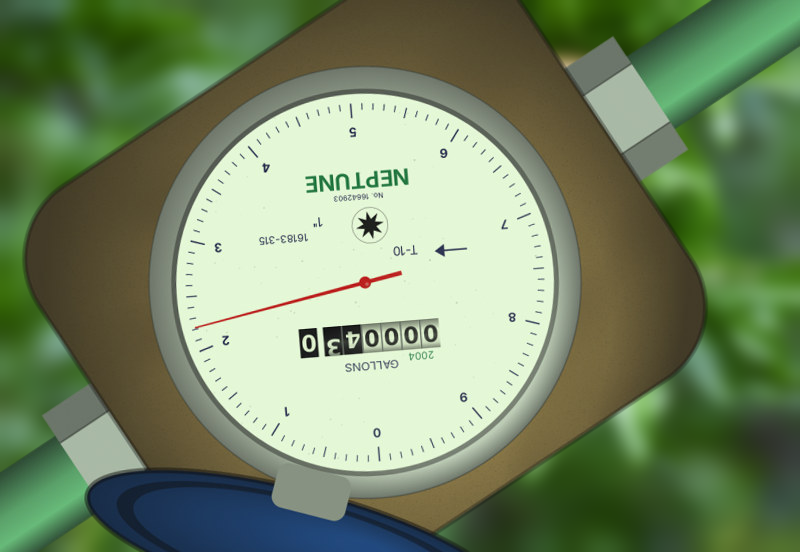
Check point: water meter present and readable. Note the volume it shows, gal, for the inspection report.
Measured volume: 432.2 gal
